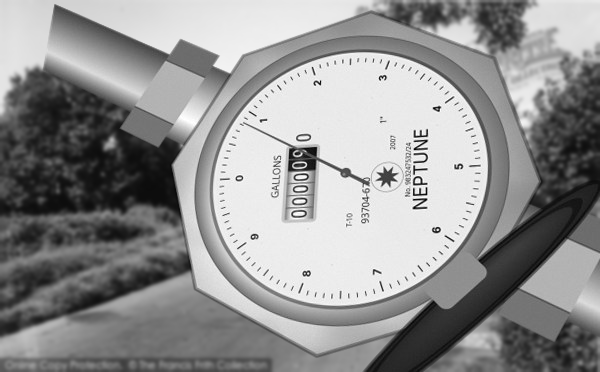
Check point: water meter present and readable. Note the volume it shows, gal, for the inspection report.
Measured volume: 90.8 gal
